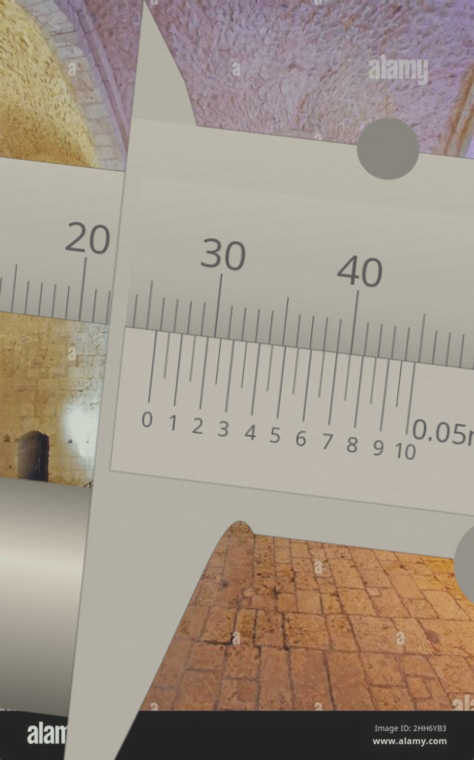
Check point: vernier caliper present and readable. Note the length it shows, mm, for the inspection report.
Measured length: 25.7 mm
